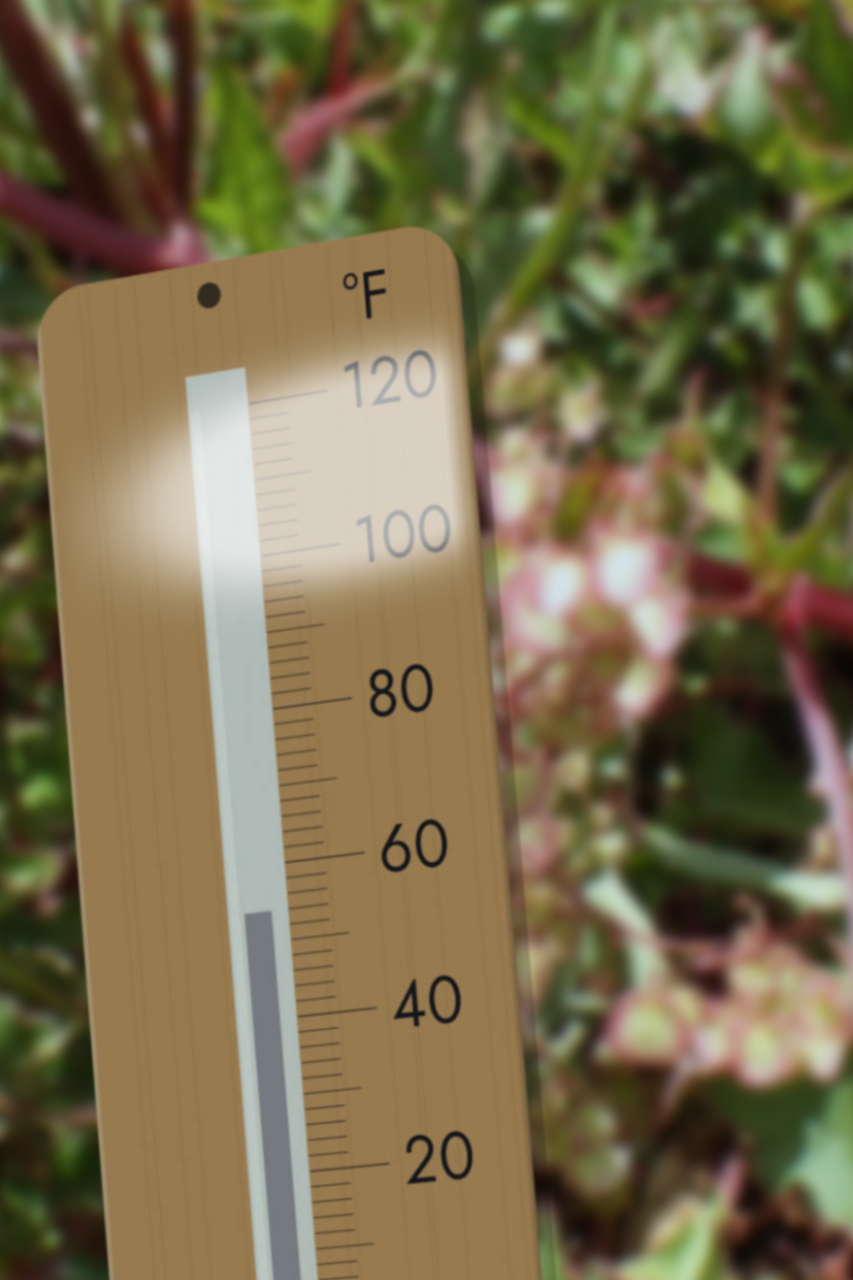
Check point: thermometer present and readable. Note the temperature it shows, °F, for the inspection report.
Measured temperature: 54 °F
